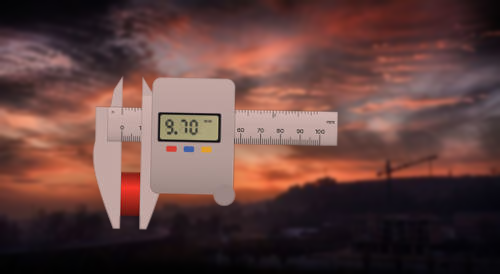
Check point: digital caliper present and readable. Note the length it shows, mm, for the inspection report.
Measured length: 9.70 mm
